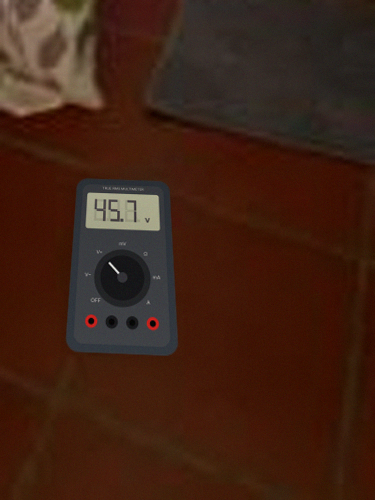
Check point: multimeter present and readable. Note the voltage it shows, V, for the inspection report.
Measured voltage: 45.7 V
